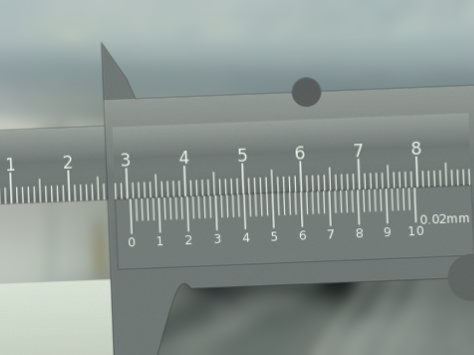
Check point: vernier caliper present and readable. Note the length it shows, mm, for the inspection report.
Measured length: 30.5 mm
